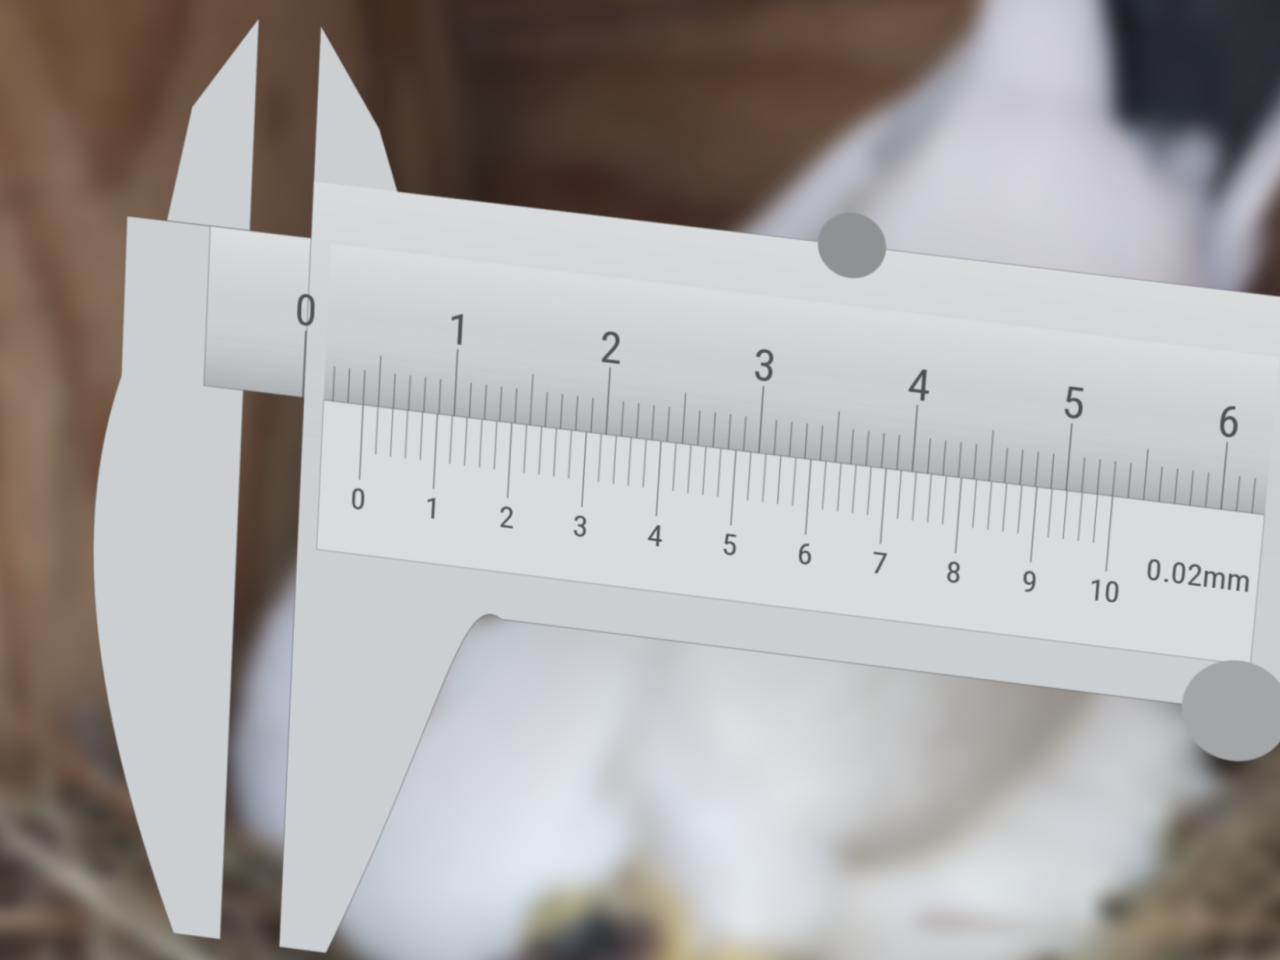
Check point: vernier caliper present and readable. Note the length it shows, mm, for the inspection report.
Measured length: 4.0 mm
